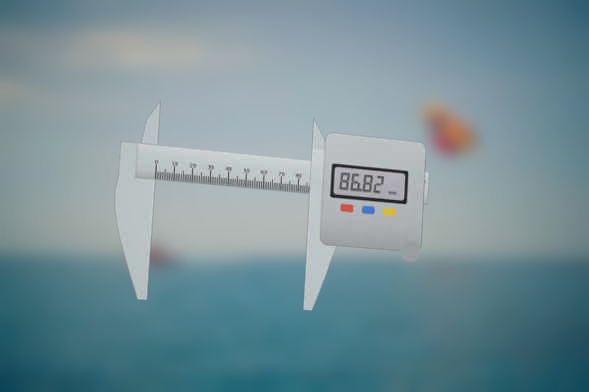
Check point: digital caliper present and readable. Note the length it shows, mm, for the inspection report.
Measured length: 86.82 mm
